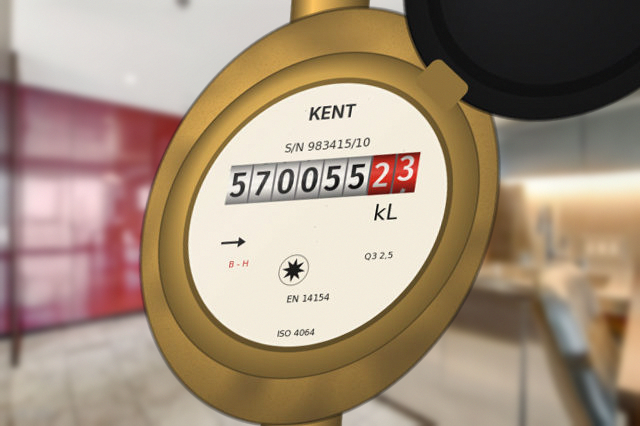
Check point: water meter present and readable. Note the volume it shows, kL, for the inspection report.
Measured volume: 570055.23 kL
